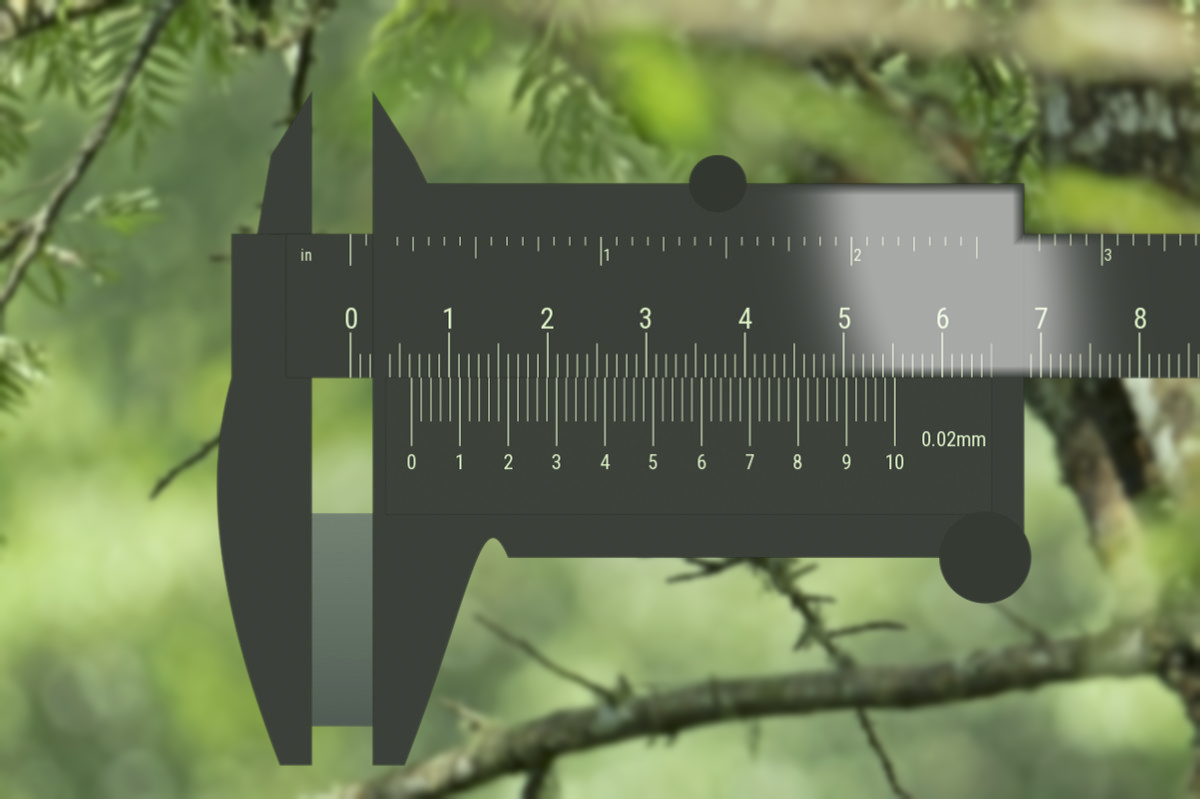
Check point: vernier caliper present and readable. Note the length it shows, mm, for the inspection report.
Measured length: 6.2 mm
